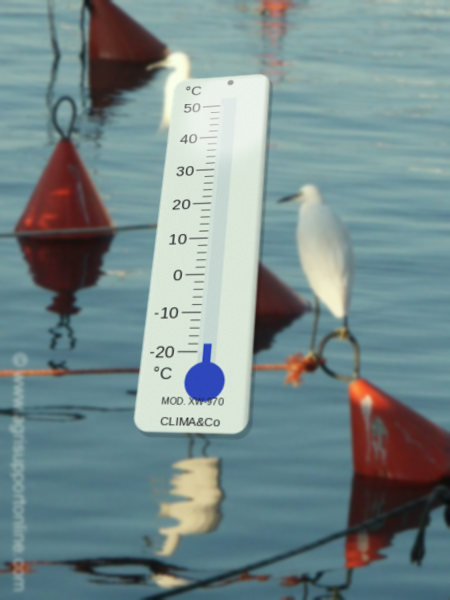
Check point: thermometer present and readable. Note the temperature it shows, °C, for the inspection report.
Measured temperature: -18 °C
